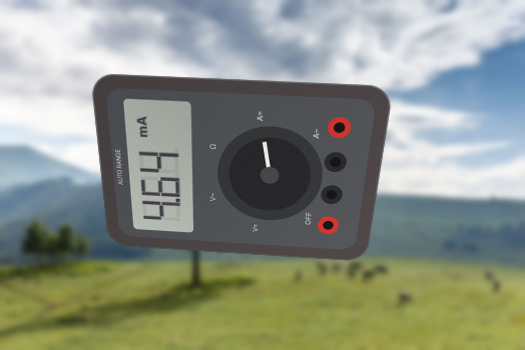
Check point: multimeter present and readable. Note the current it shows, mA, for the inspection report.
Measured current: 4.64 mA
